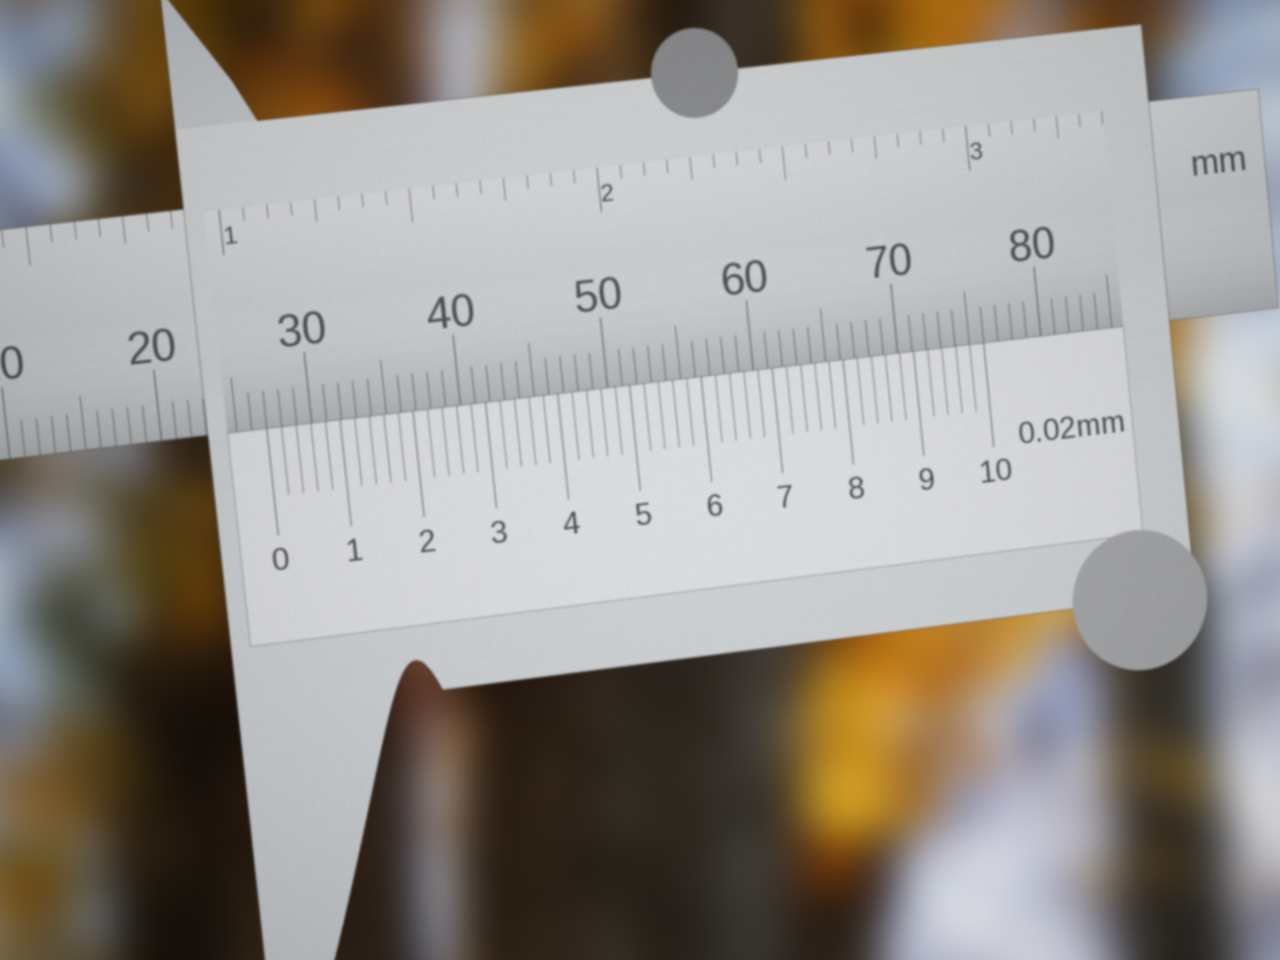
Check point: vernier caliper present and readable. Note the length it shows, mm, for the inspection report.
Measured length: 27.0 mm
